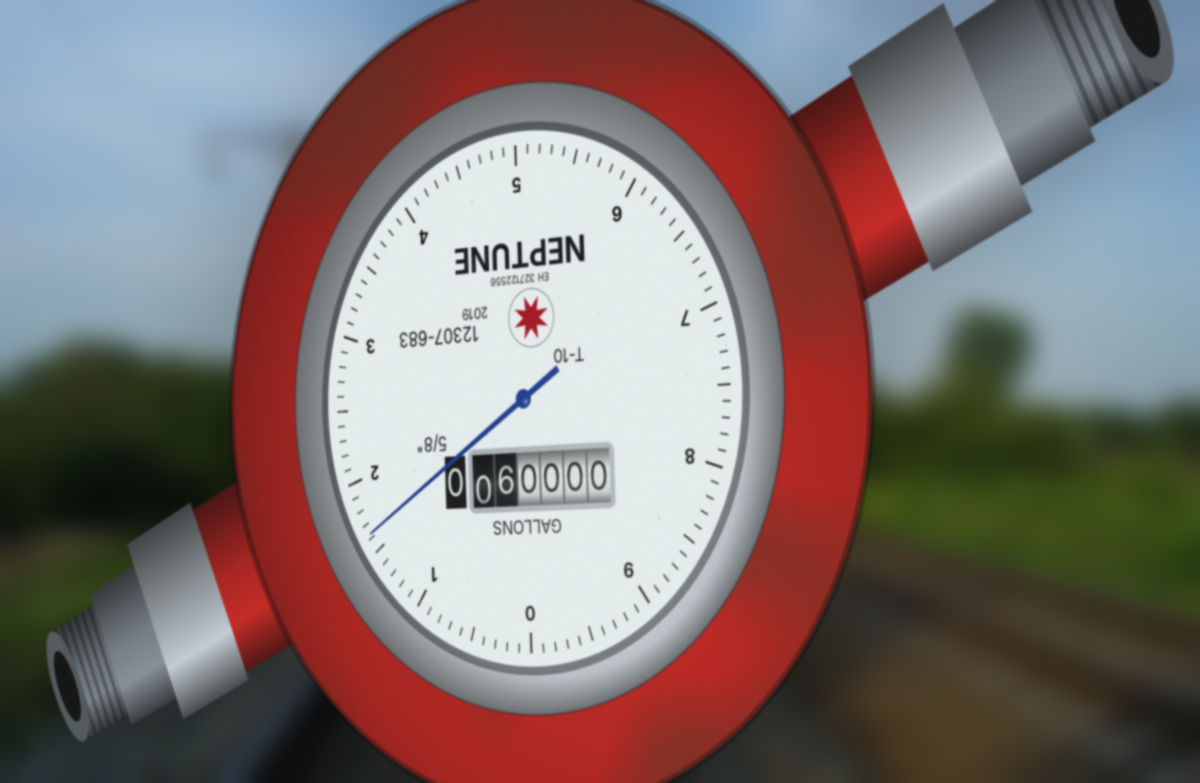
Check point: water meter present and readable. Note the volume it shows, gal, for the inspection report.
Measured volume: 901.6 gal
